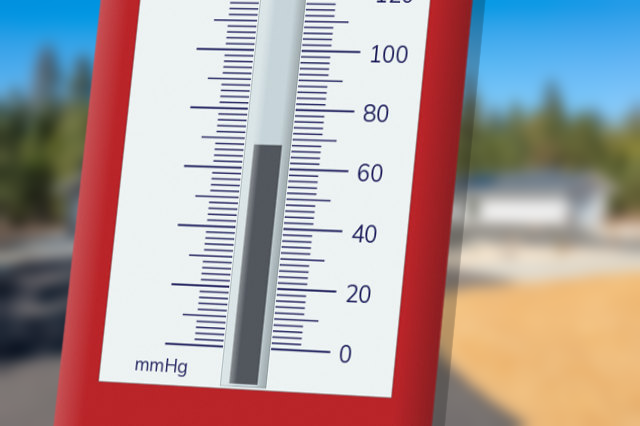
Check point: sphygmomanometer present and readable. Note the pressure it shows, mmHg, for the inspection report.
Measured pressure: 68 mmHg
